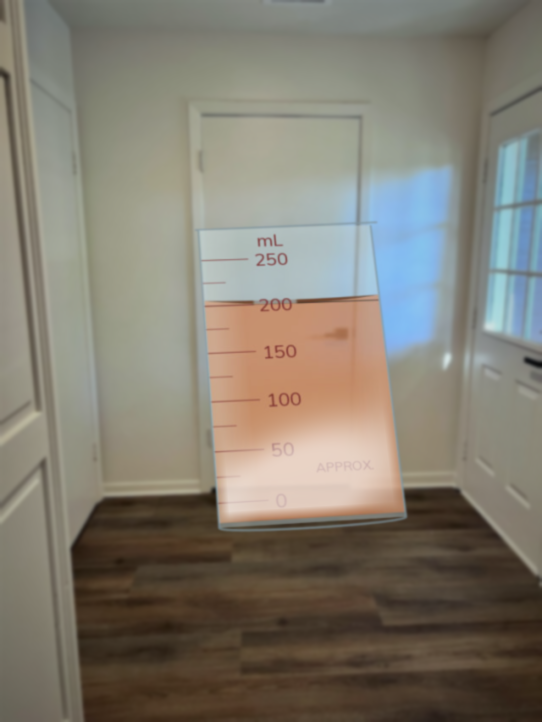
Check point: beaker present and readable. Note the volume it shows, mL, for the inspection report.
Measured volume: 200 mL
